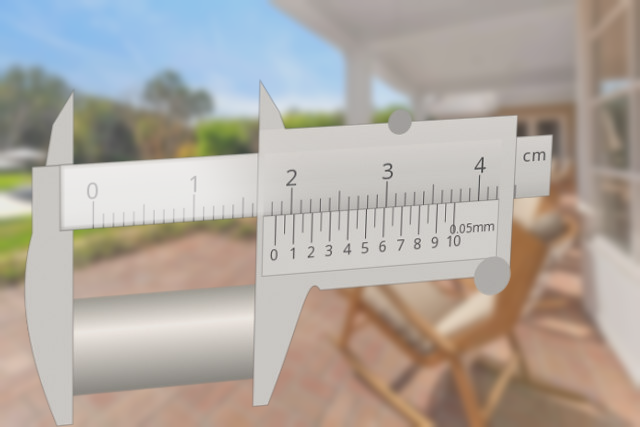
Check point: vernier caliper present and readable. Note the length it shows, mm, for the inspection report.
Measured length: 18.4 mm
